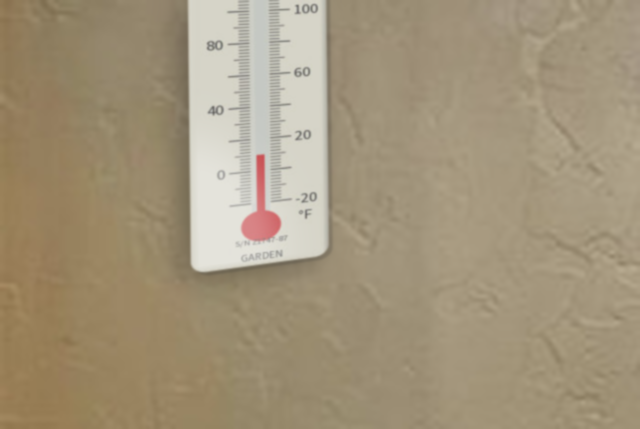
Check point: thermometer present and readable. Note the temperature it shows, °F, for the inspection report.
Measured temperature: 10 °F
